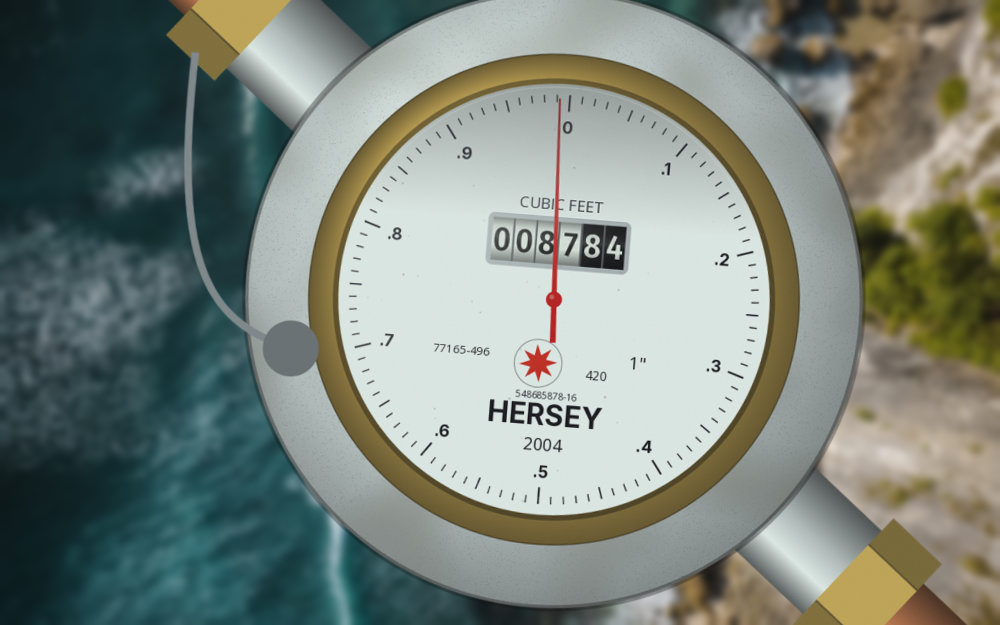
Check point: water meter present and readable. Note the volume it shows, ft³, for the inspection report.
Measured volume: 8783.99 ft³
